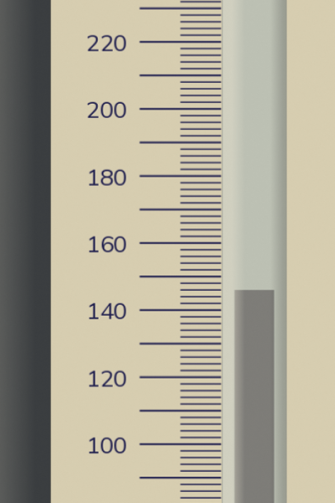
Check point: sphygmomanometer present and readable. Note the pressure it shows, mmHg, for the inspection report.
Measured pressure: 146 mmHg
